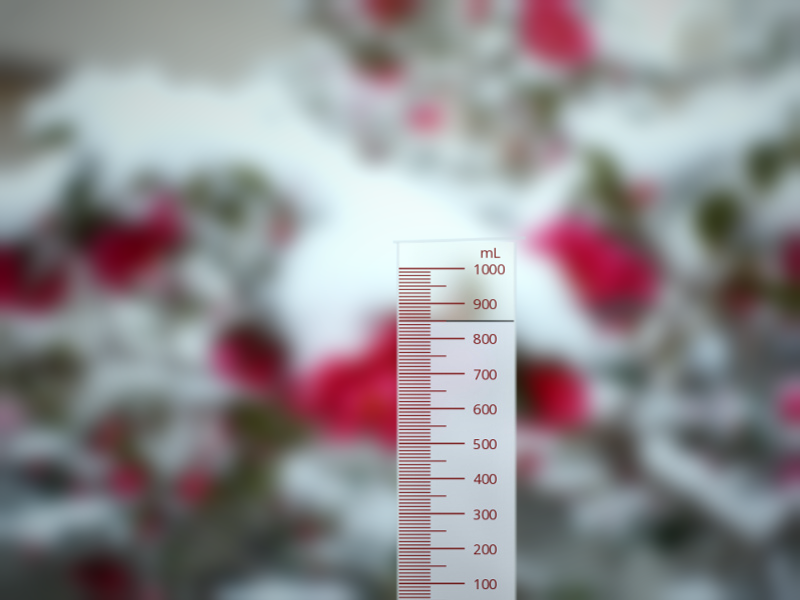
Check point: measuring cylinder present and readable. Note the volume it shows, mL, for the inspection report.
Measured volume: 850 mL
